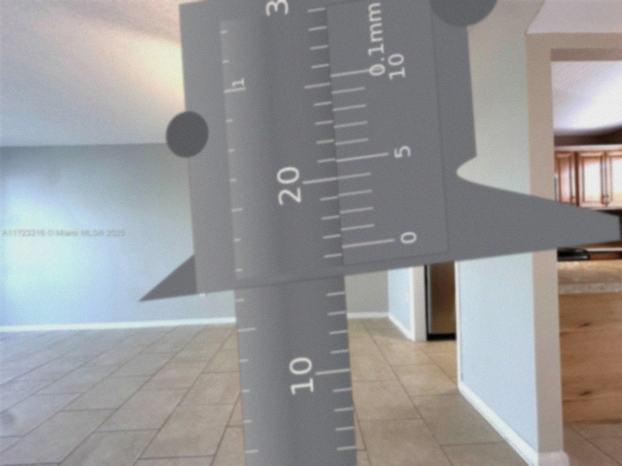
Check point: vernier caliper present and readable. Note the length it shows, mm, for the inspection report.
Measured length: 16.4 mm
